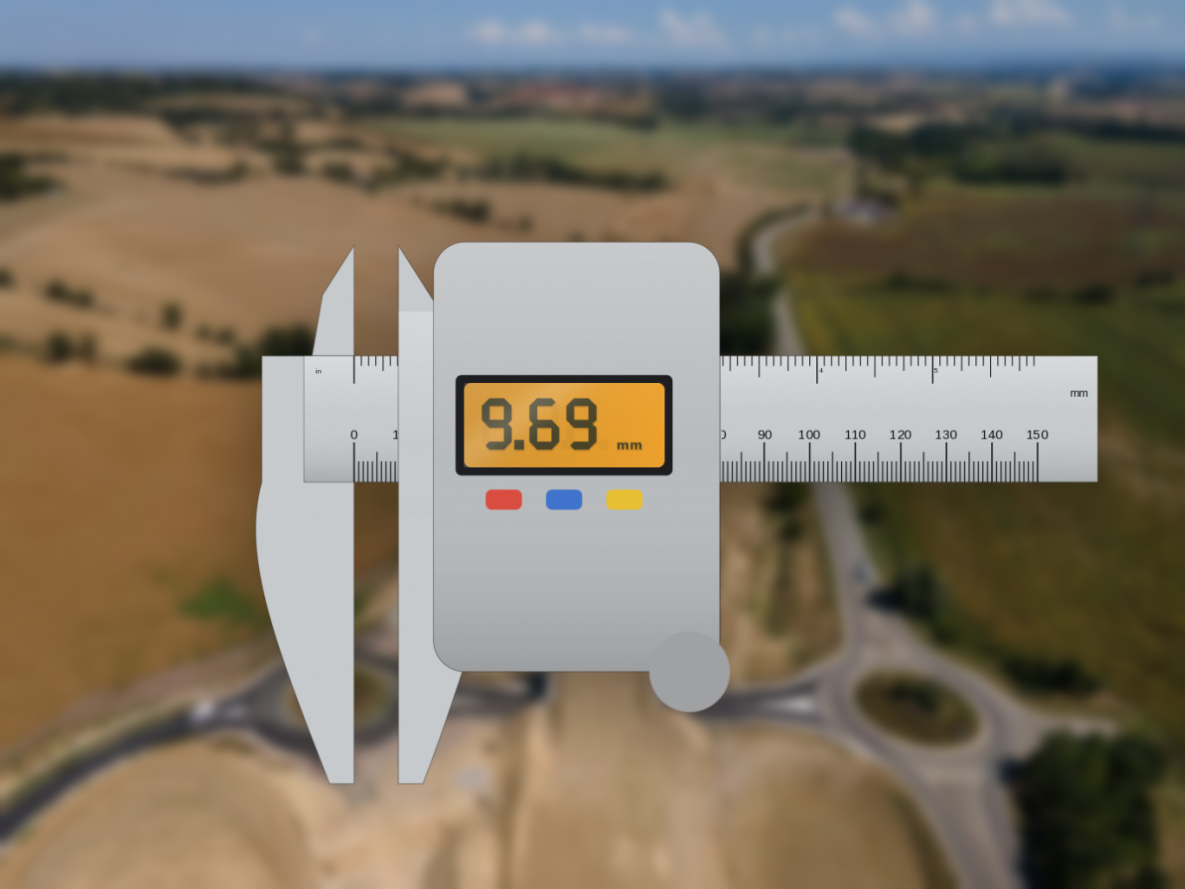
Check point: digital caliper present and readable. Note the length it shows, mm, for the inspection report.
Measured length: 9.69 mm
